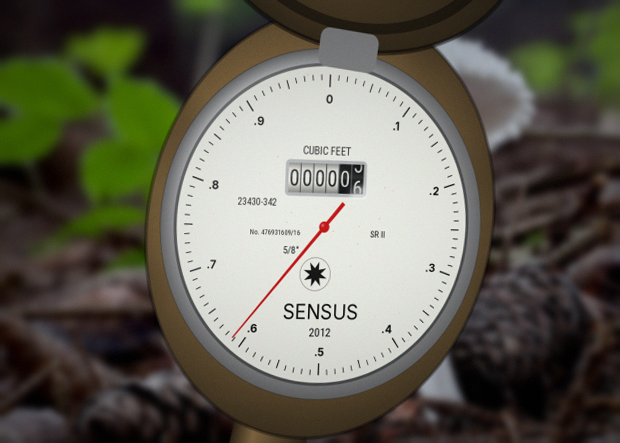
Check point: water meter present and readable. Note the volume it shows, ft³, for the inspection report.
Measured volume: 5.61 ft³
